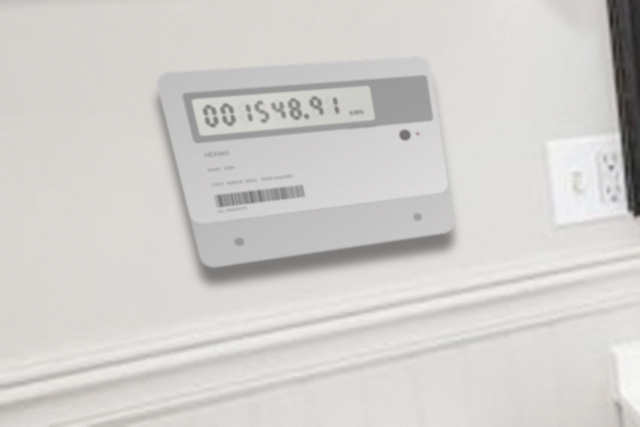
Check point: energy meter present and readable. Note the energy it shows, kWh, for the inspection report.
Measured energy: 1548.91 kWh
